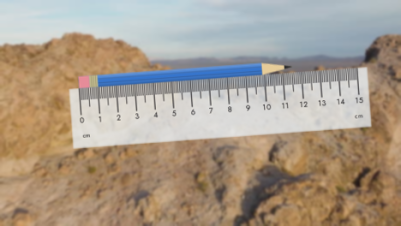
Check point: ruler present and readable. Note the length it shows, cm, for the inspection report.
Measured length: 11.5 cm
